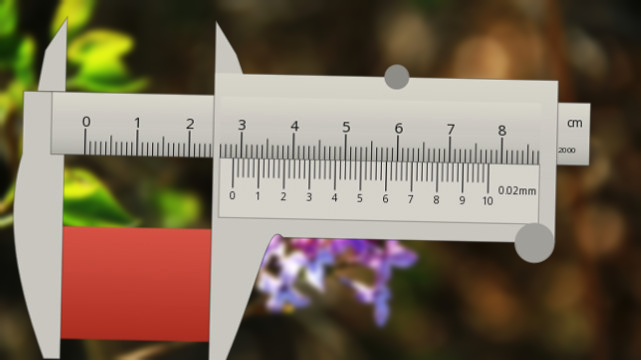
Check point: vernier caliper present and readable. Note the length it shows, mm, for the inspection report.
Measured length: 28.5 mm
